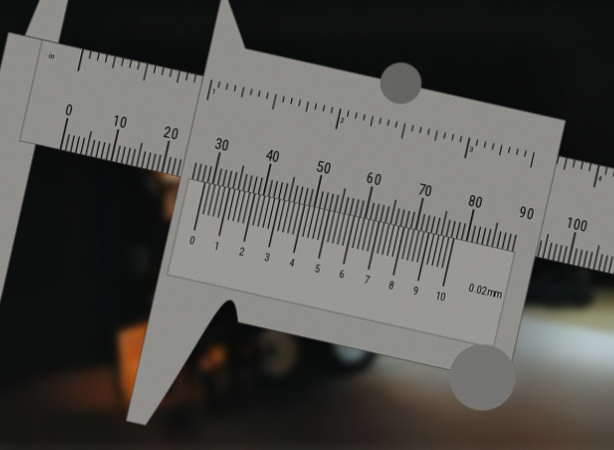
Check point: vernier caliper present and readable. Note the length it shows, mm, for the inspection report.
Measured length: 28.5 mm
